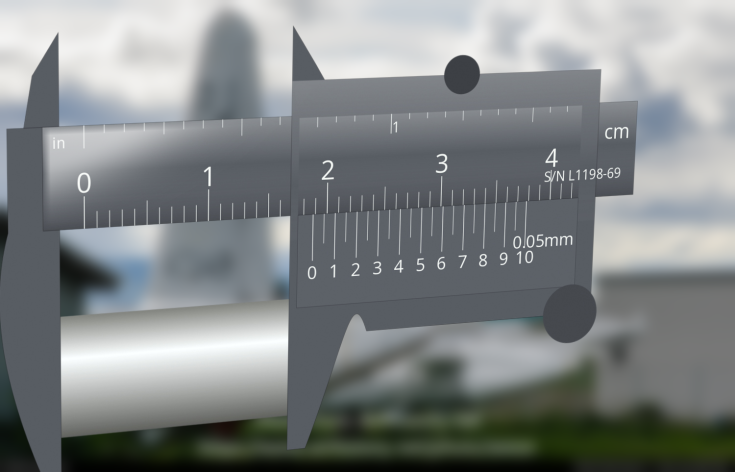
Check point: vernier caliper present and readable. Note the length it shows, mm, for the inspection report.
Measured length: 18.8 mm
